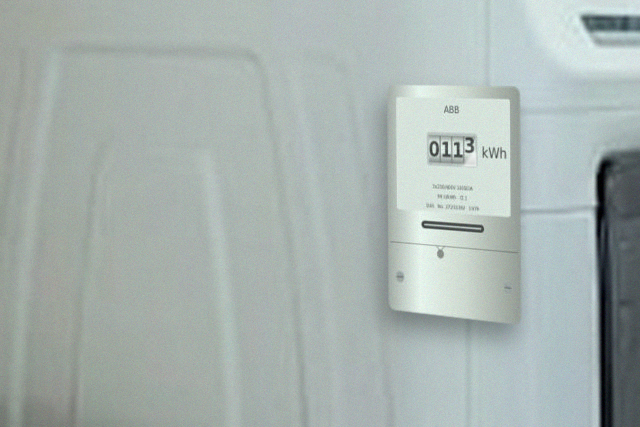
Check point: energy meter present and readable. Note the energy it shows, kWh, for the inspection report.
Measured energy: 113 kWh
